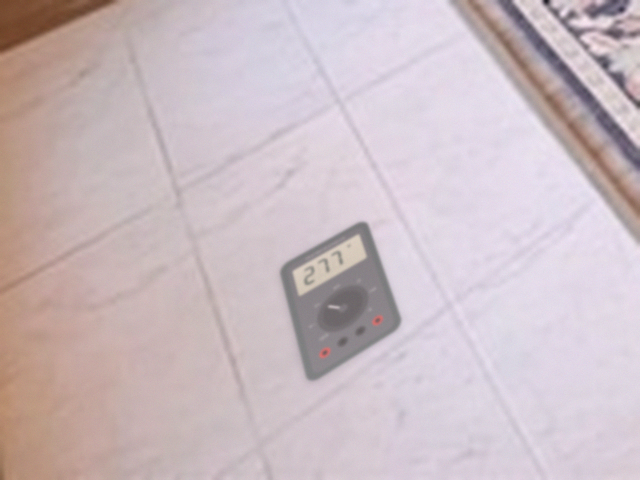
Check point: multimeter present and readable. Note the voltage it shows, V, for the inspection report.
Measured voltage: 277 V
